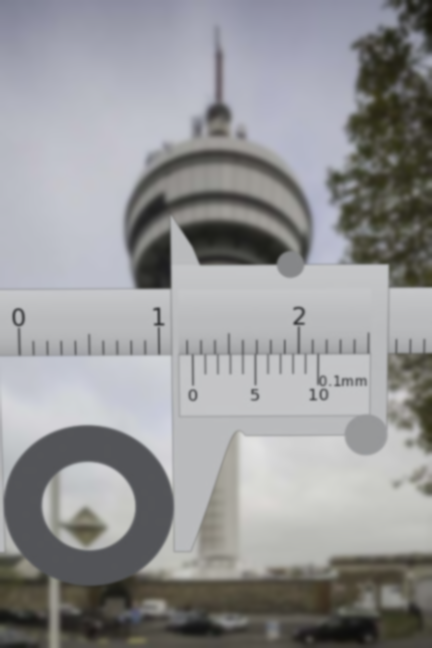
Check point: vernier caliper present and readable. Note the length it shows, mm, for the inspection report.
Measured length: 12.4 mm
